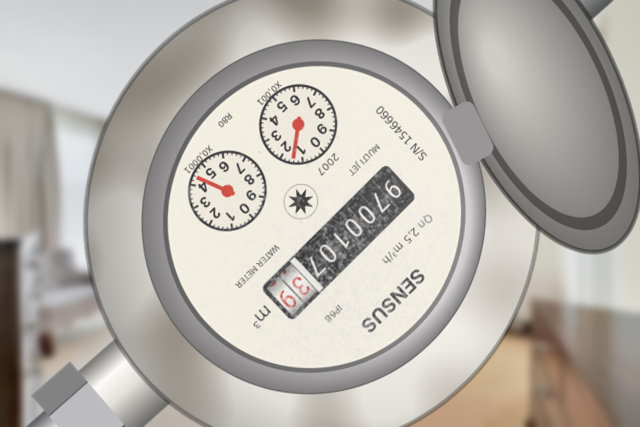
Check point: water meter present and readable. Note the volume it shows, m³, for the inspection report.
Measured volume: 9700107.3914 m³
